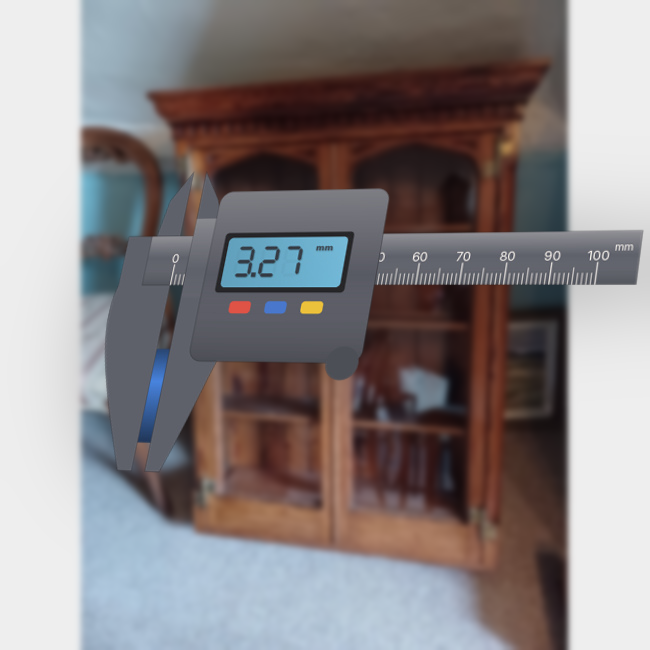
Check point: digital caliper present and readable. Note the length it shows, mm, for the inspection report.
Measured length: 3.27 mm
